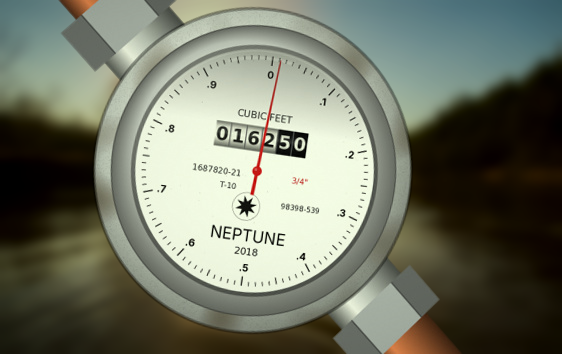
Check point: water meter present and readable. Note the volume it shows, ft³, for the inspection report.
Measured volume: 16250.01 ft³
